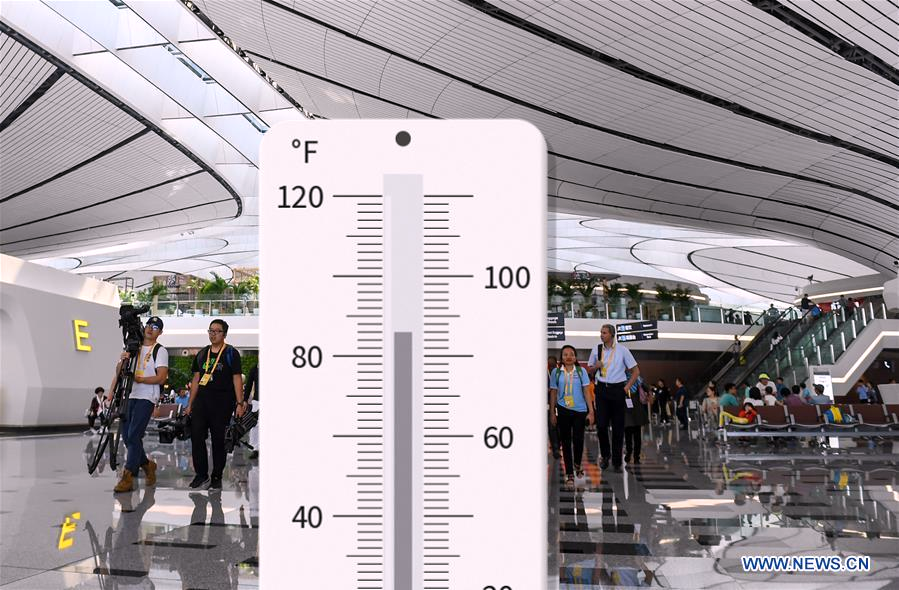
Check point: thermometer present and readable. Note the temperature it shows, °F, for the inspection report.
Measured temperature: 86 °F
